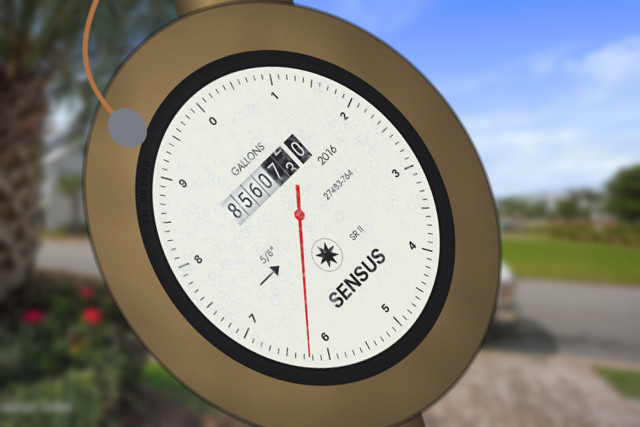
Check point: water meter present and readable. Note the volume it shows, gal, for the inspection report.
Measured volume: 8560726.2 gal
